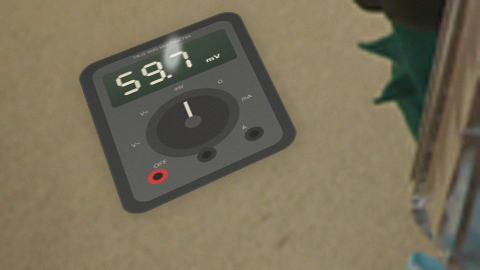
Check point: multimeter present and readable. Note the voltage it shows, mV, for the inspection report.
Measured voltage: 59.7 mV
